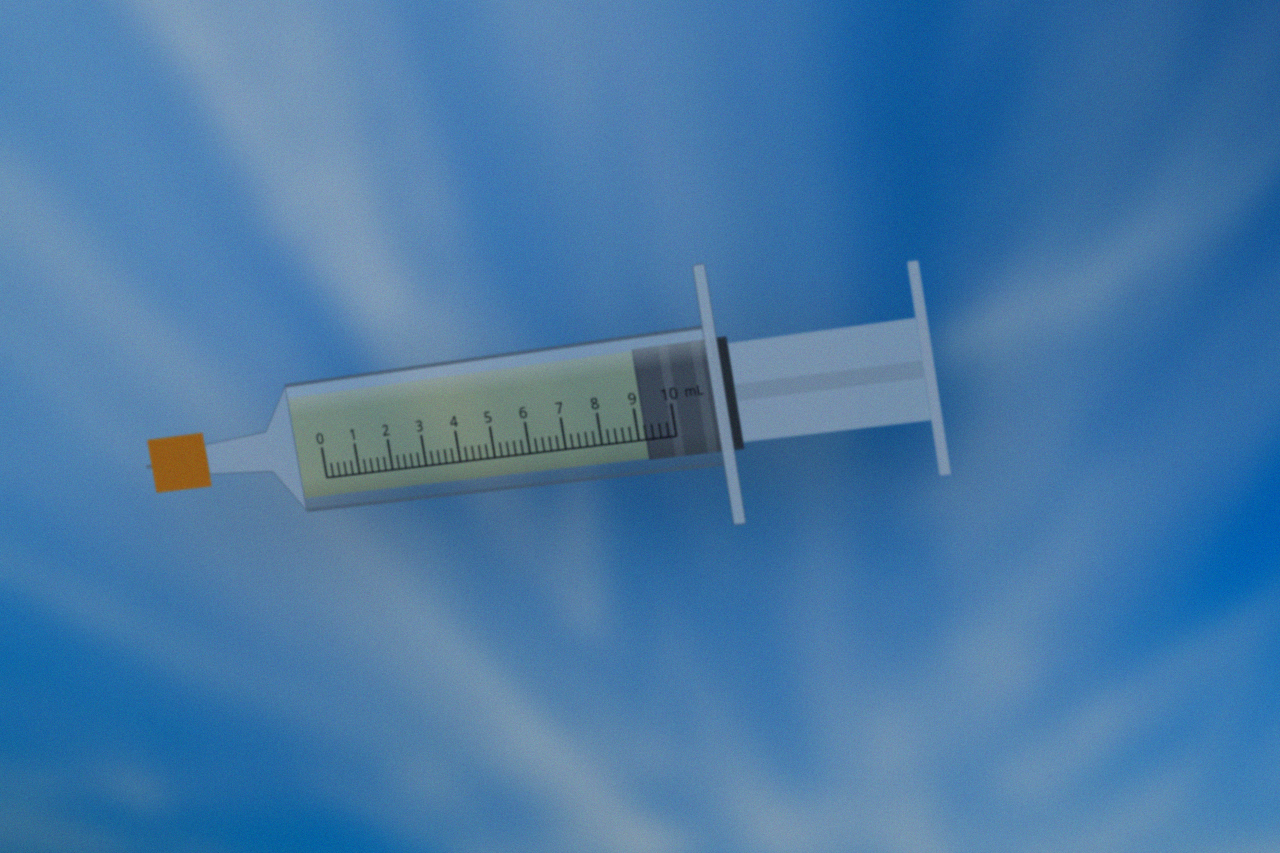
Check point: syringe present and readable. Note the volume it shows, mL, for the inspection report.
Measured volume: 9.2 mL
